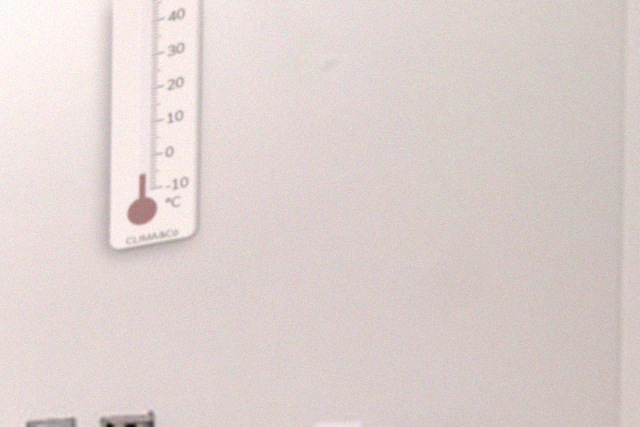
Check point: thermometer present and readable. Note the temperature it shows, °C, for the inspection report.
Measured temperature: -5 °C
